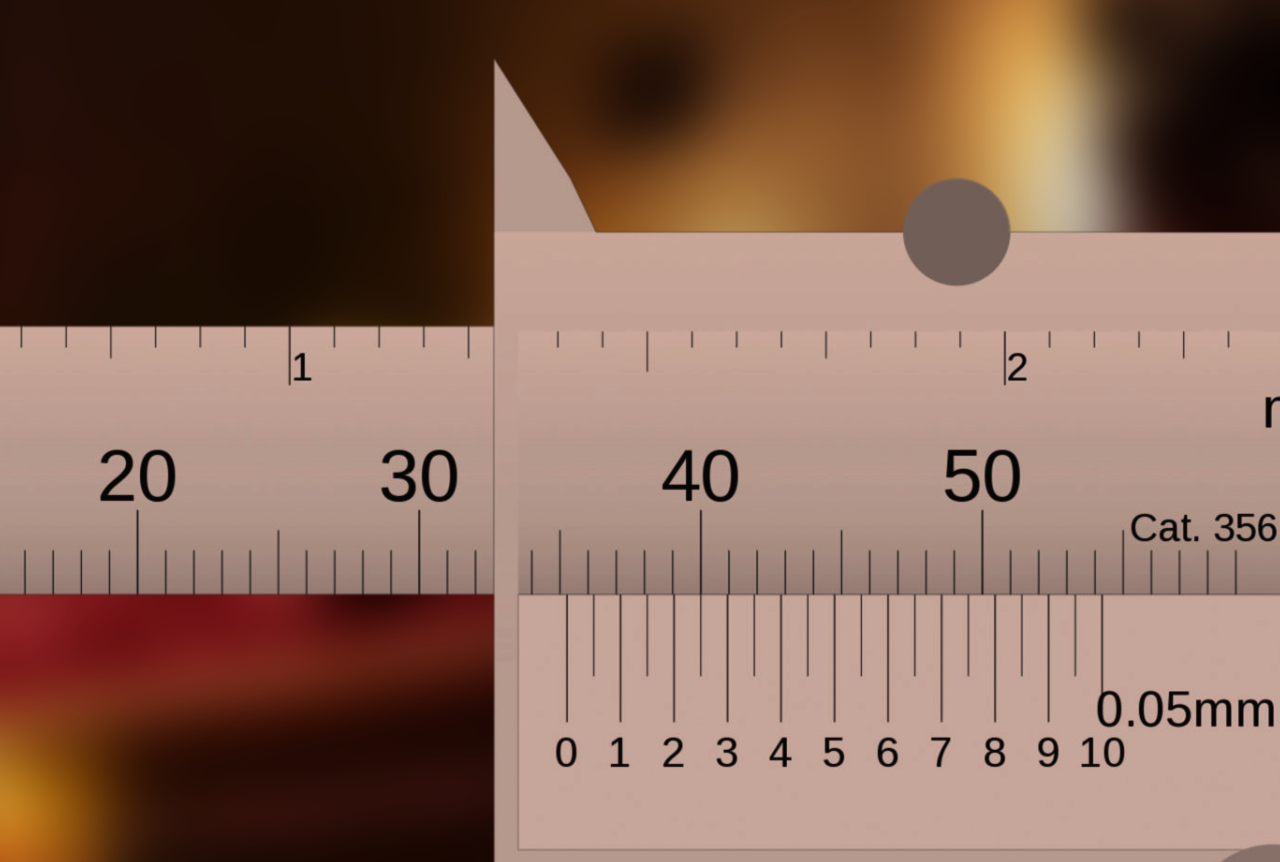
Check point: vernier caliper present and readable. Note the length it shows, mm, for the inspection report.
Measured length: 35.25 mm
